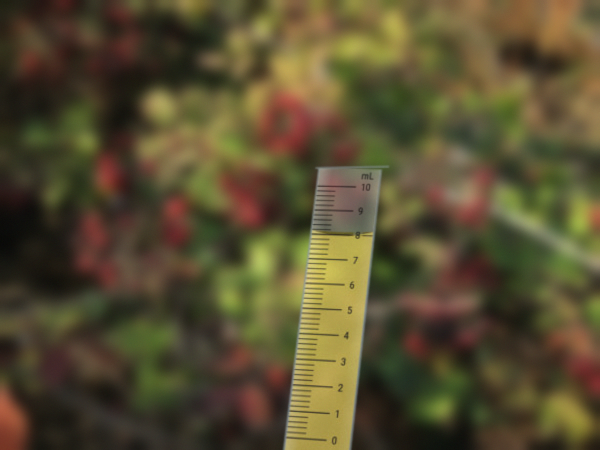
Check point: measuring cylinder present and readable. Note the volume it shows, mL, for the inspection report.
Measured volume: 8 mL
